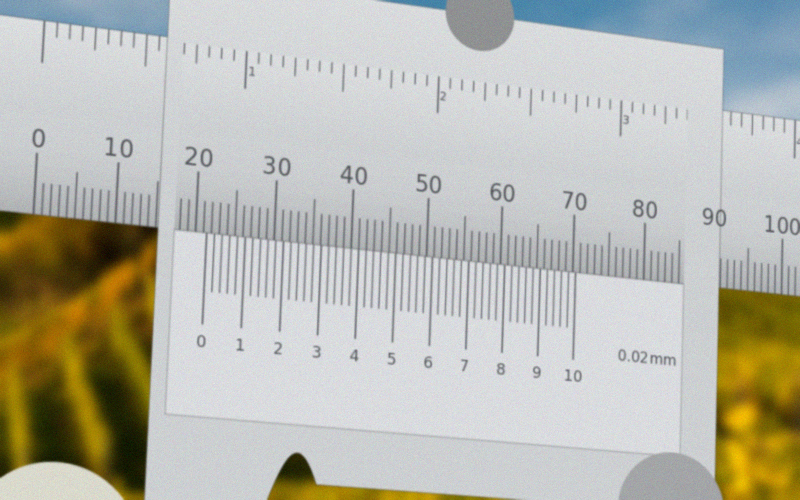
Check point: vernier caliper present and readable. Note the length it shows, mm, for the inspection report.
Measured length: 21.4 mm
